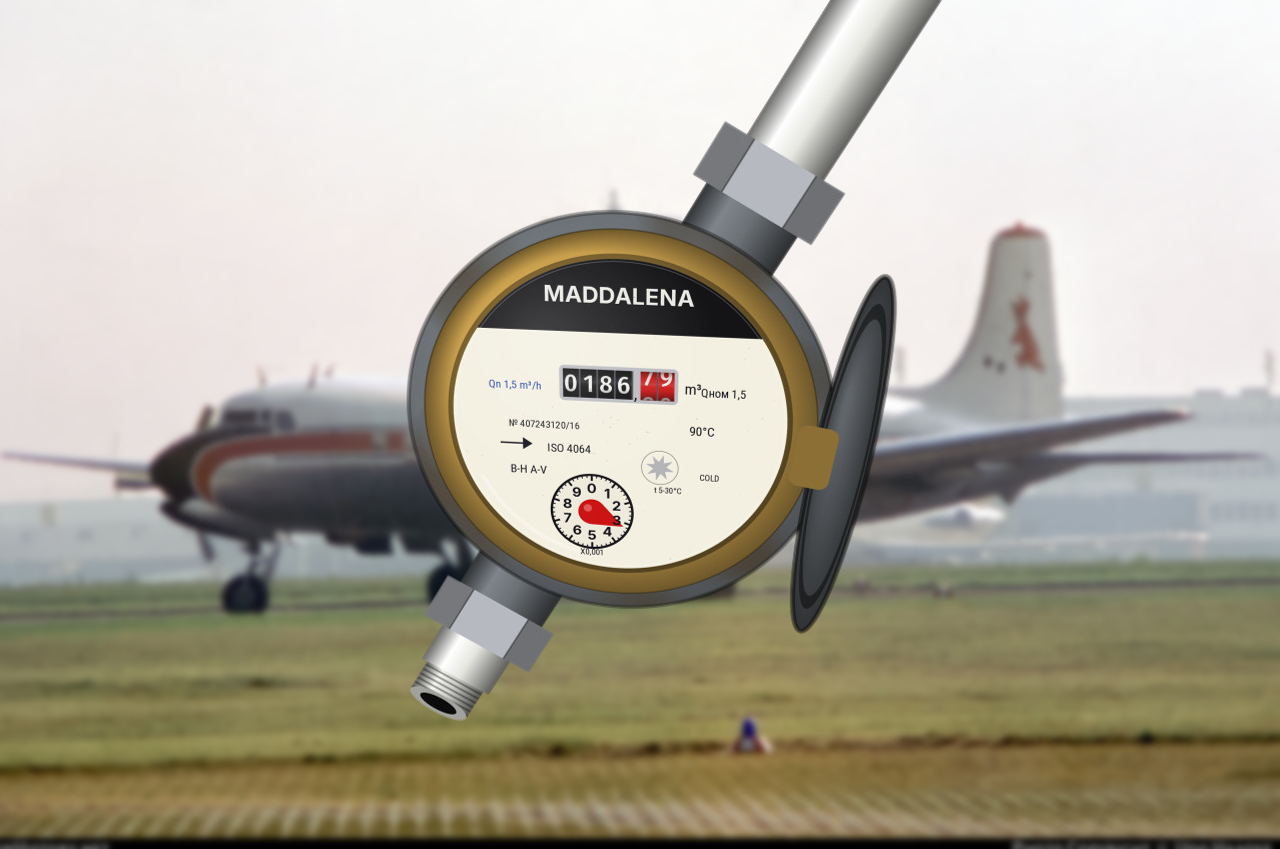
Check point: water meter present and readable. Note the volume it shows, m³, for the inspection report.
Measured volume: 186.793 m³
